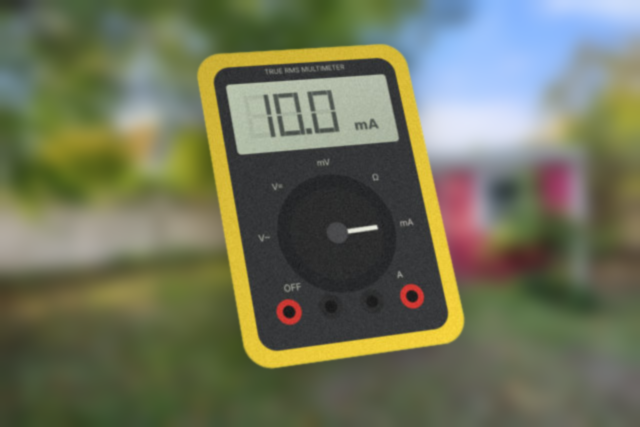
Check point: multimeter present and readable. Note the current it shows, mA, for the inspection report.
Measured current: 10.0 mA
